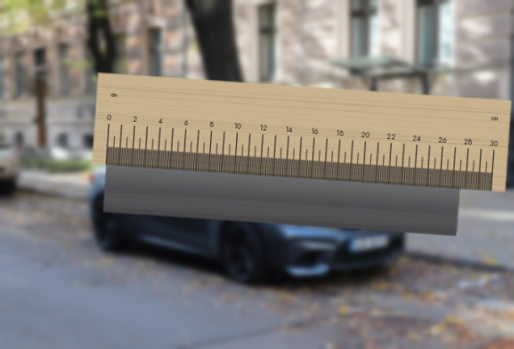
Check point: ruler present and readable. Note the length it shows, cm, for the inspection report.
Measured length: 27.5 cm
